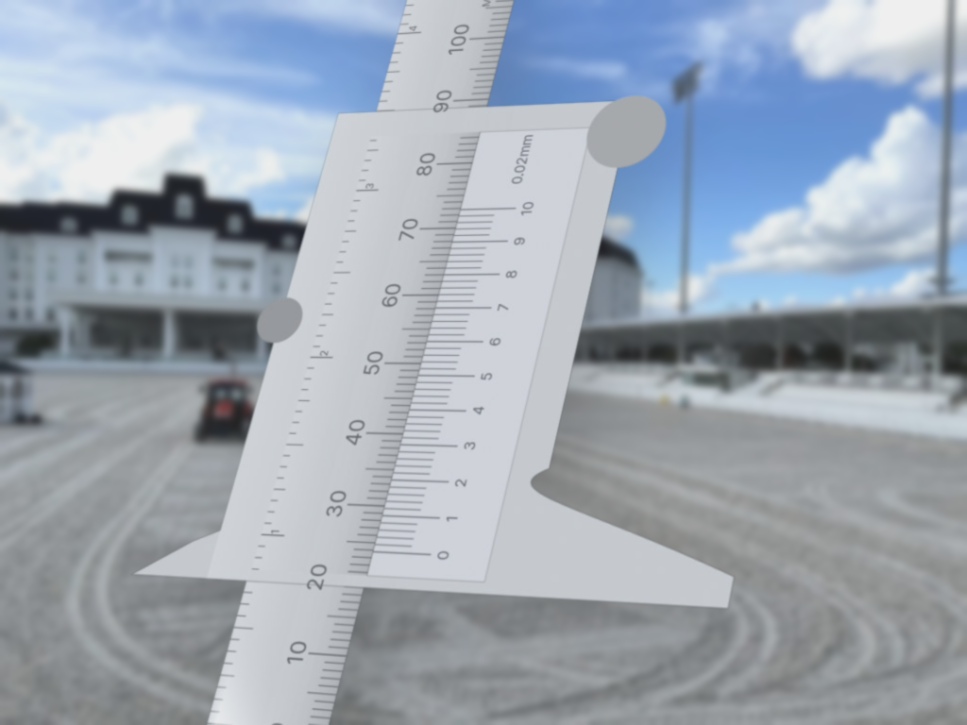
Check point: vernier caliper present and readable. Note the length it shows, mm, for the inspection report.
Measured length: 23.8 mm
